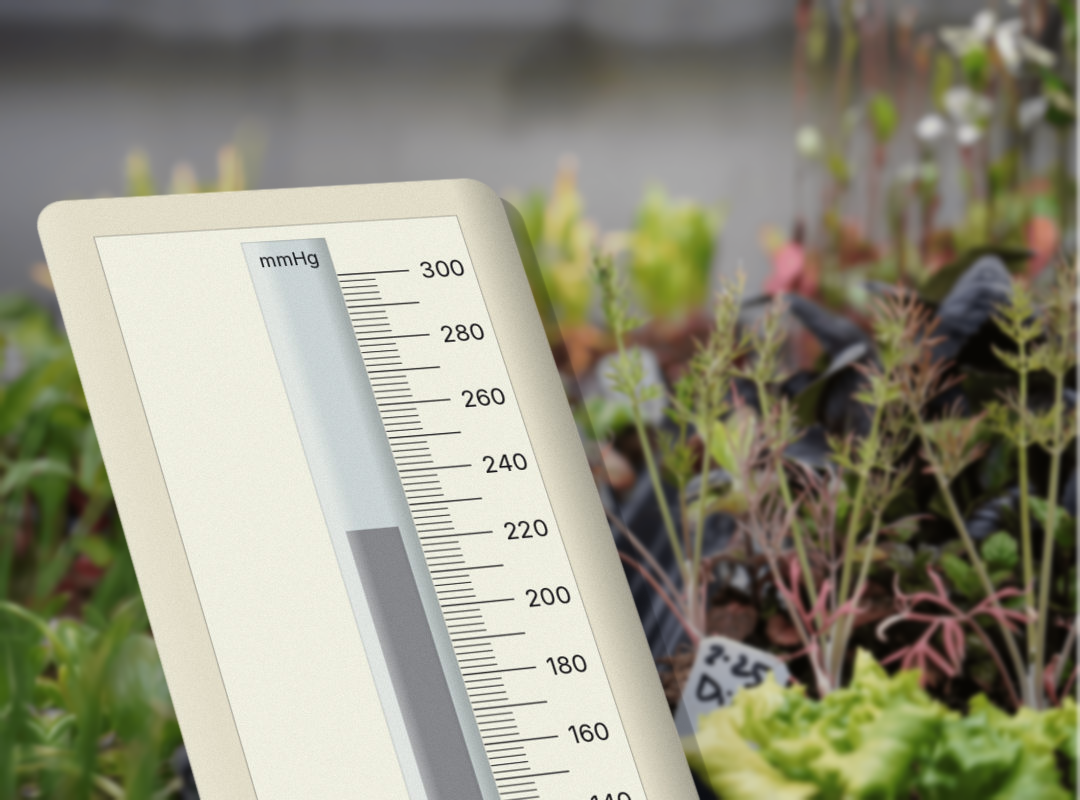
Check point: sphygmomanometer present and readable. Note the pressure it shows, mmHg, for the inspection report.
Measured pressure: 224 mmHg
